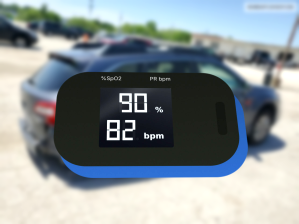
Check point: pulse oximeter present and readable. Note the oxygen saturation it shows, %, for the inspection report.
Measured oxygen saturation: 90 %
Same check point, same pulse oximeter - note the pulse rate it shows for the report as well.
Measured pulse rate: 82 bpm
